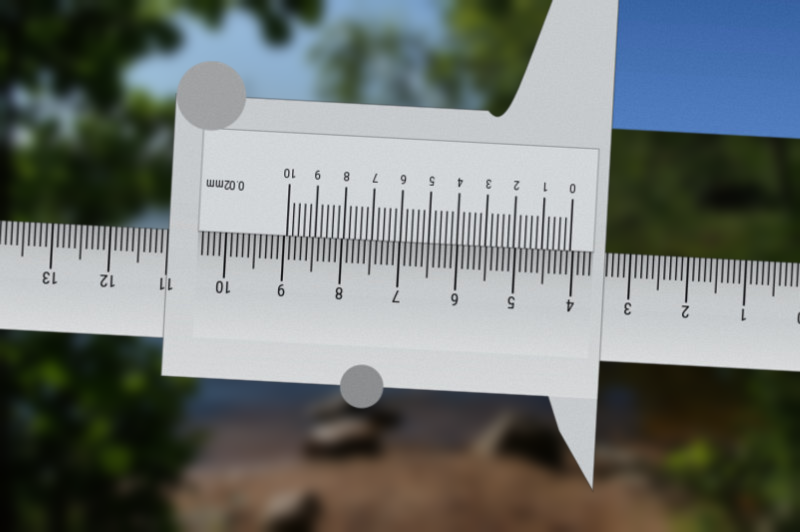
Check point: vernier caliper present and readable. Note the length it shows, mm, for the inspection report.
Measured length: 40.5 mm
